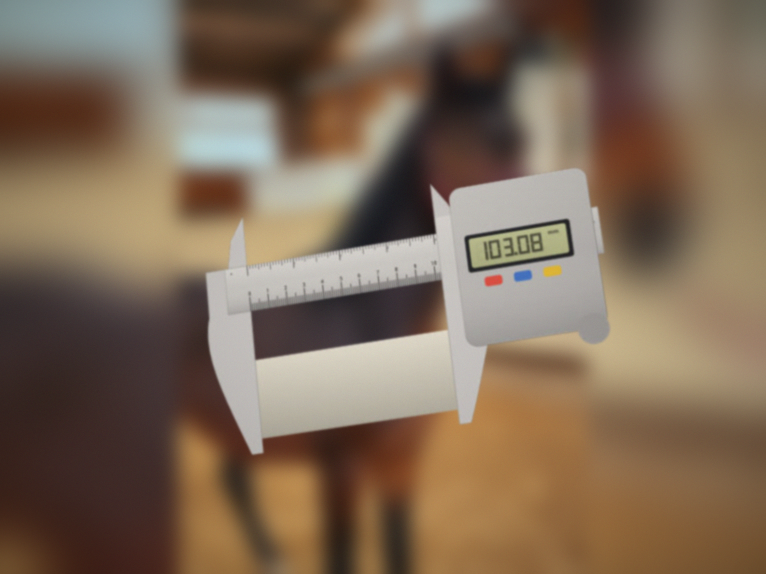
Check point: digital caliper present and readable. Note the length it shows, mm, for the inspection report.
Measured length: 103.08 mm
